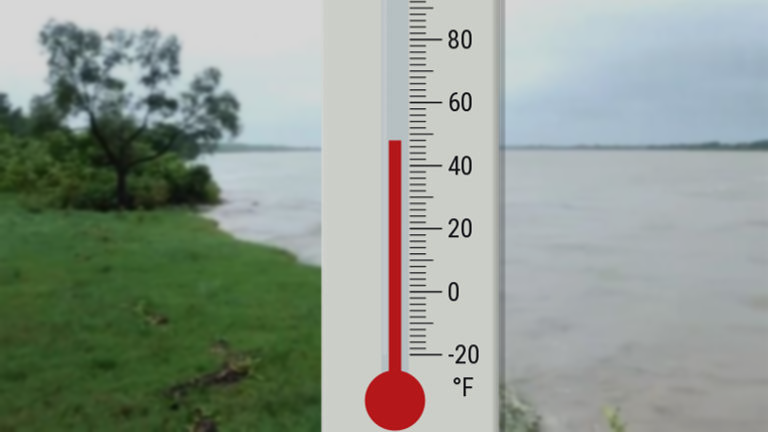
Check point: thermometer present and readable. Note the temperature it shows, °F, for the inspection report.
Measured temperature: 48 °F
